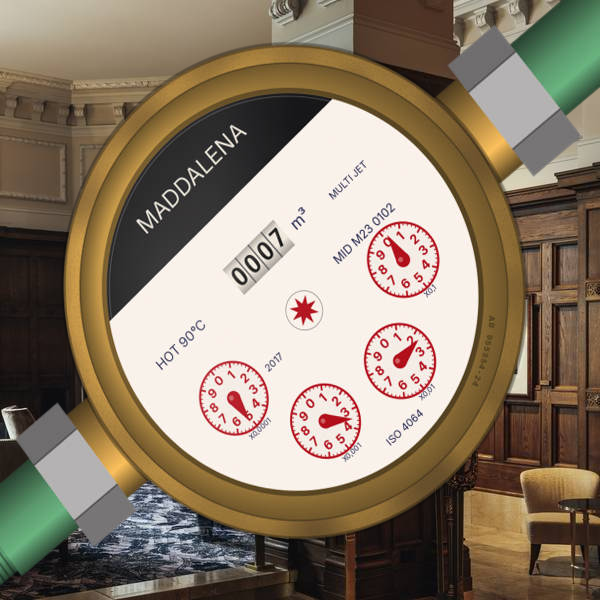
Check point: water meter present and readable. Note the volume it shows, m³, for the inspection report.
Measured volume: 7.0235 m³
